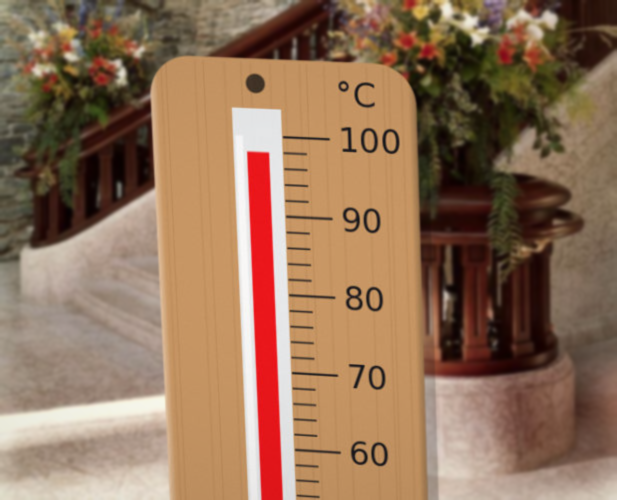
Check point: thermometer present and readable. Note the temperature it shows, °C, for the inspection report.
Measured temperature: 98 °C
